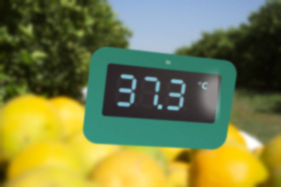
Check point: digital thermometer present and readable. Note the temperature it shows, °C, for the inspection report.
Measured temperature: 37.3 °C
